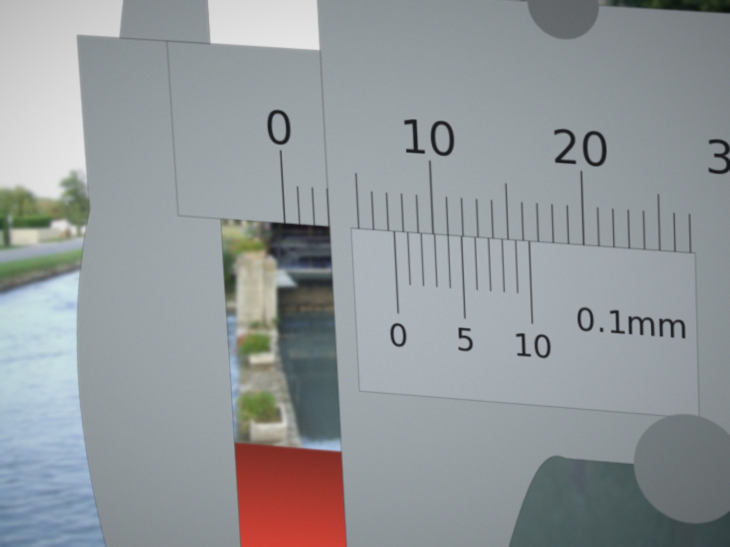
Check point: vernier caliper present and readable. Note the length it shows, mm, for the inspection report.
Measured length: 7.4 mm
